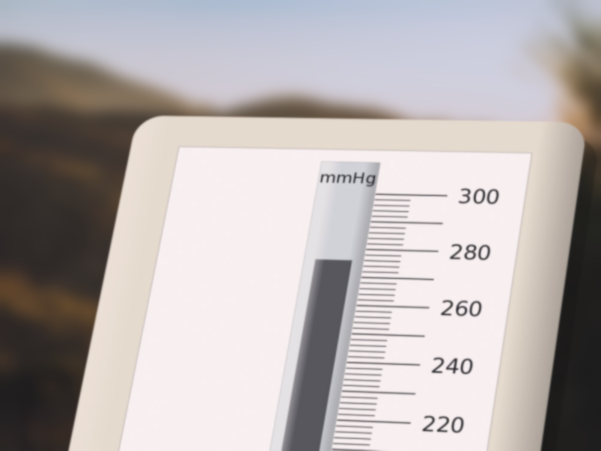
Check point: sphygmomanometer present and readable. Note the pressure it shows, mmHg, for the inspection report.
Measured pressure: 276 mmHg
